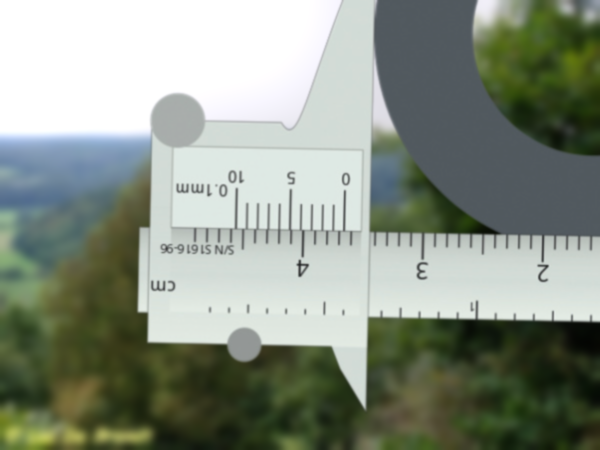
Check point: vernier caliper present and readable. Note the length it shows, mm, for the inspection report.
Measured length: 36.6 mm
